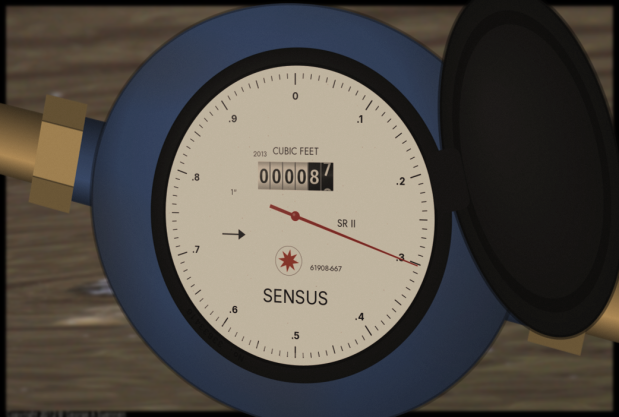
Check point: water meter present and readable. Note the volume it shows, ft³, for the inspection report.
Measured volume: 87.30 ft³
